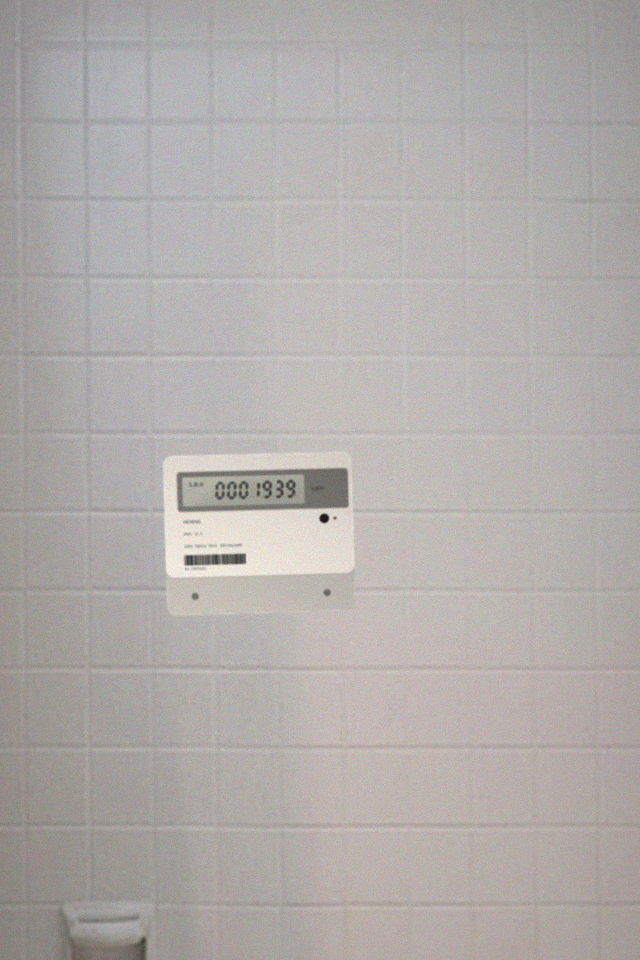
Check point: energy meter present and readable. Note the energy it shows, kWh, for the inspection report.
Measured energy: 1939 kWh
